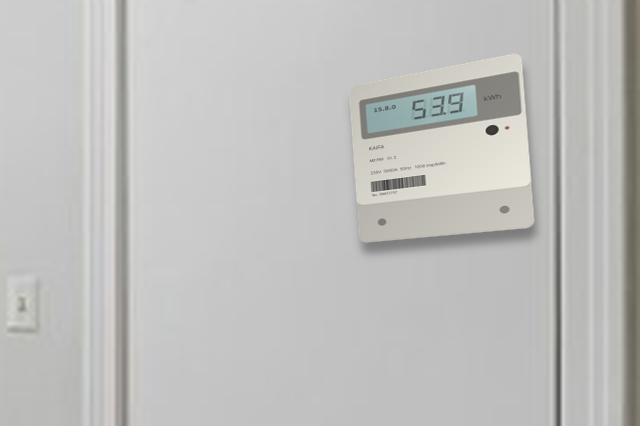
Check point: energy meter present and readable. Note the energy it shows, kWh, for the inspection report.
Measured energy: 53.9 kWh
